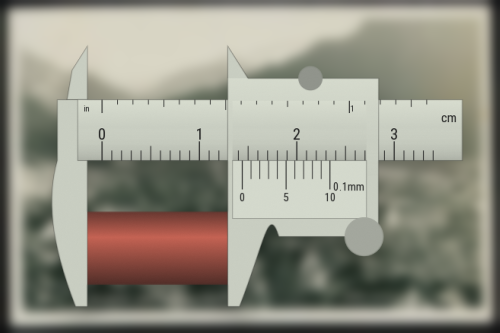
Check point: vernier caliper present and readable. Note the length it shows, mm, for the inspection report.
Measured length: 14.4 mm
